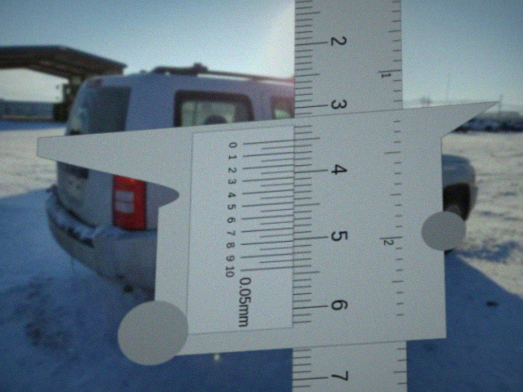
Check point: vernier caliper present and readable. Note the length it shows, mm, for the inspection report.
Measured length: 35.0 mm
